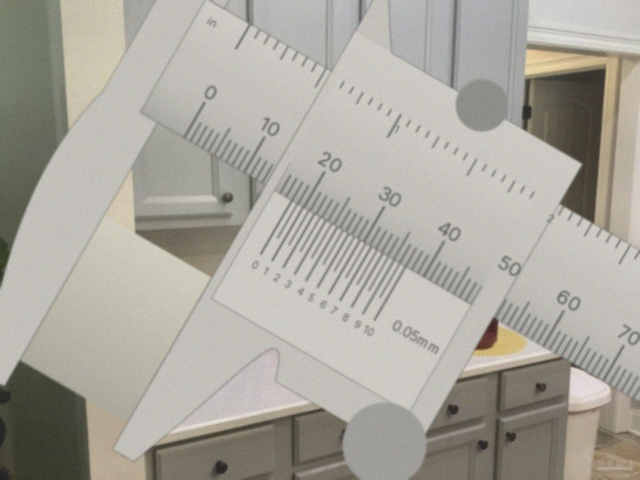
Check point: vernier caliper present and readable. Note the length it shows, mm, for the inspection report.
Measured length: 18.0 mm
